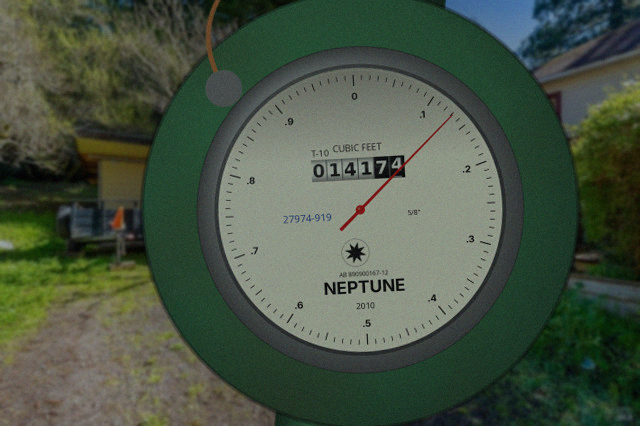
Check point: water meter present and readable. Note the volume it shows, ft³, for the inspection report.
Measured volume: 14174.13 ft³
